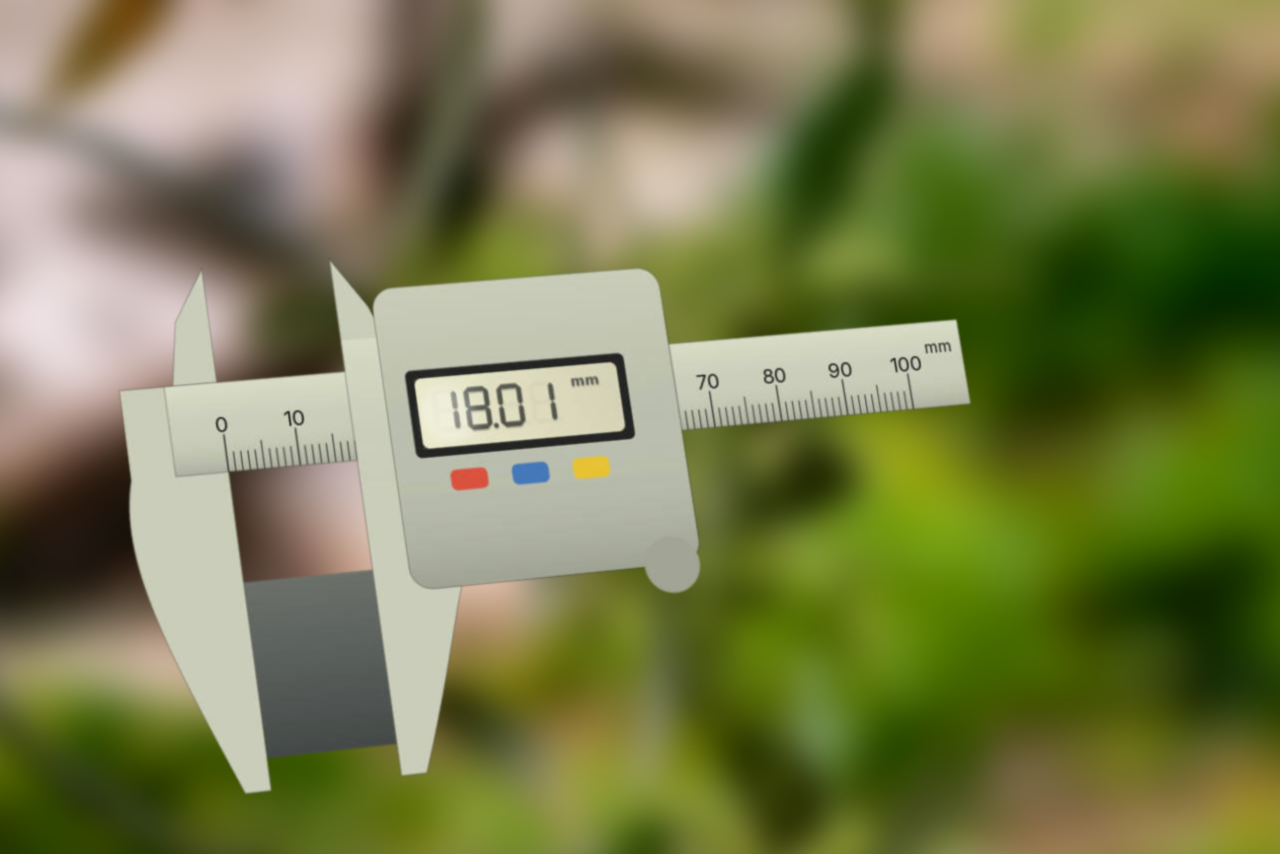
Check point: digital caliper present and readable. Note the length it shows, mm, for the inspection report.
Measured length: 18.01 mm
